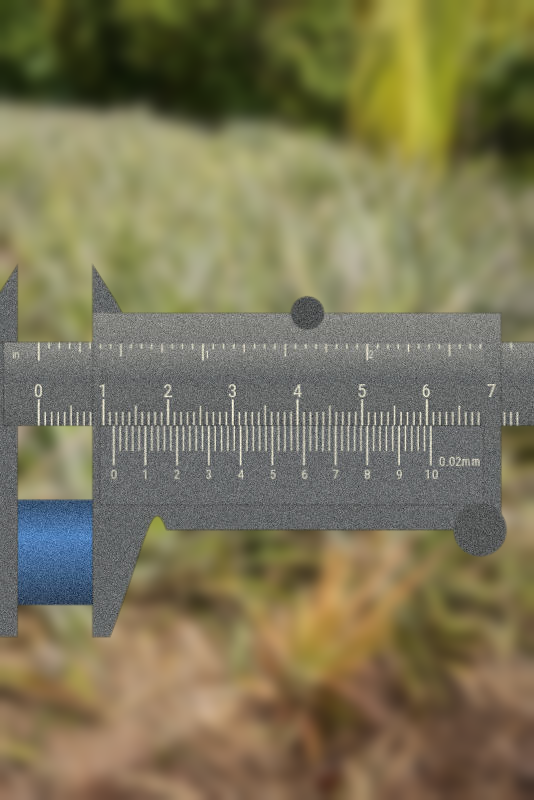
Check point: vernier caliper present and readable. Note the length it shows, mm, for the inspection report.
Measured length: 11.6 mm
